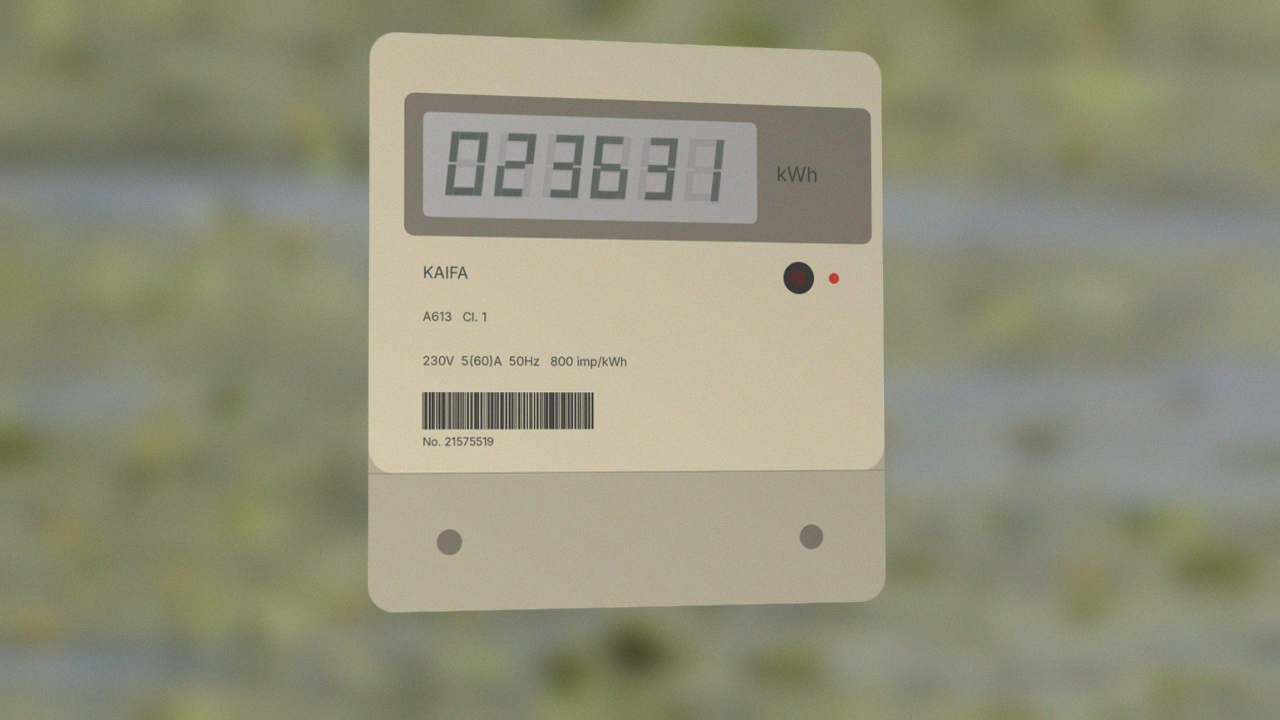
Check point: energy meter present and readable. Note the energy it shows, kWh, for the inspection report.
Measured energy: 23631 kWh
